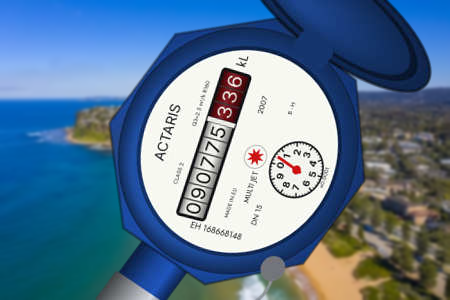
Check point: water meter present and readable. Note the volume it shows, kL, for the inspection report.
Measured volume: 90775.3360 kL
